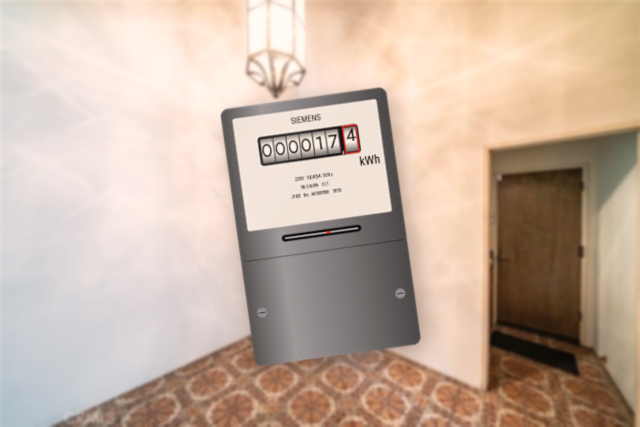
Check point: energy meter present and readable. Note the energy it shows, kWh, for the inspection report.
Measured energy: 17.4 kWh
